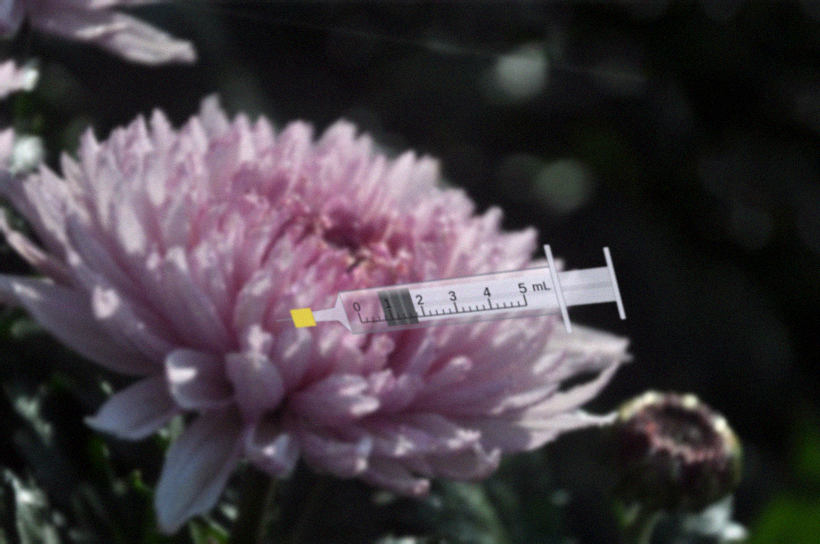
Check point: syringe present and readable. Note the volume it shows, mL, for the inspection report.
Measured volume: 0.8 mL
